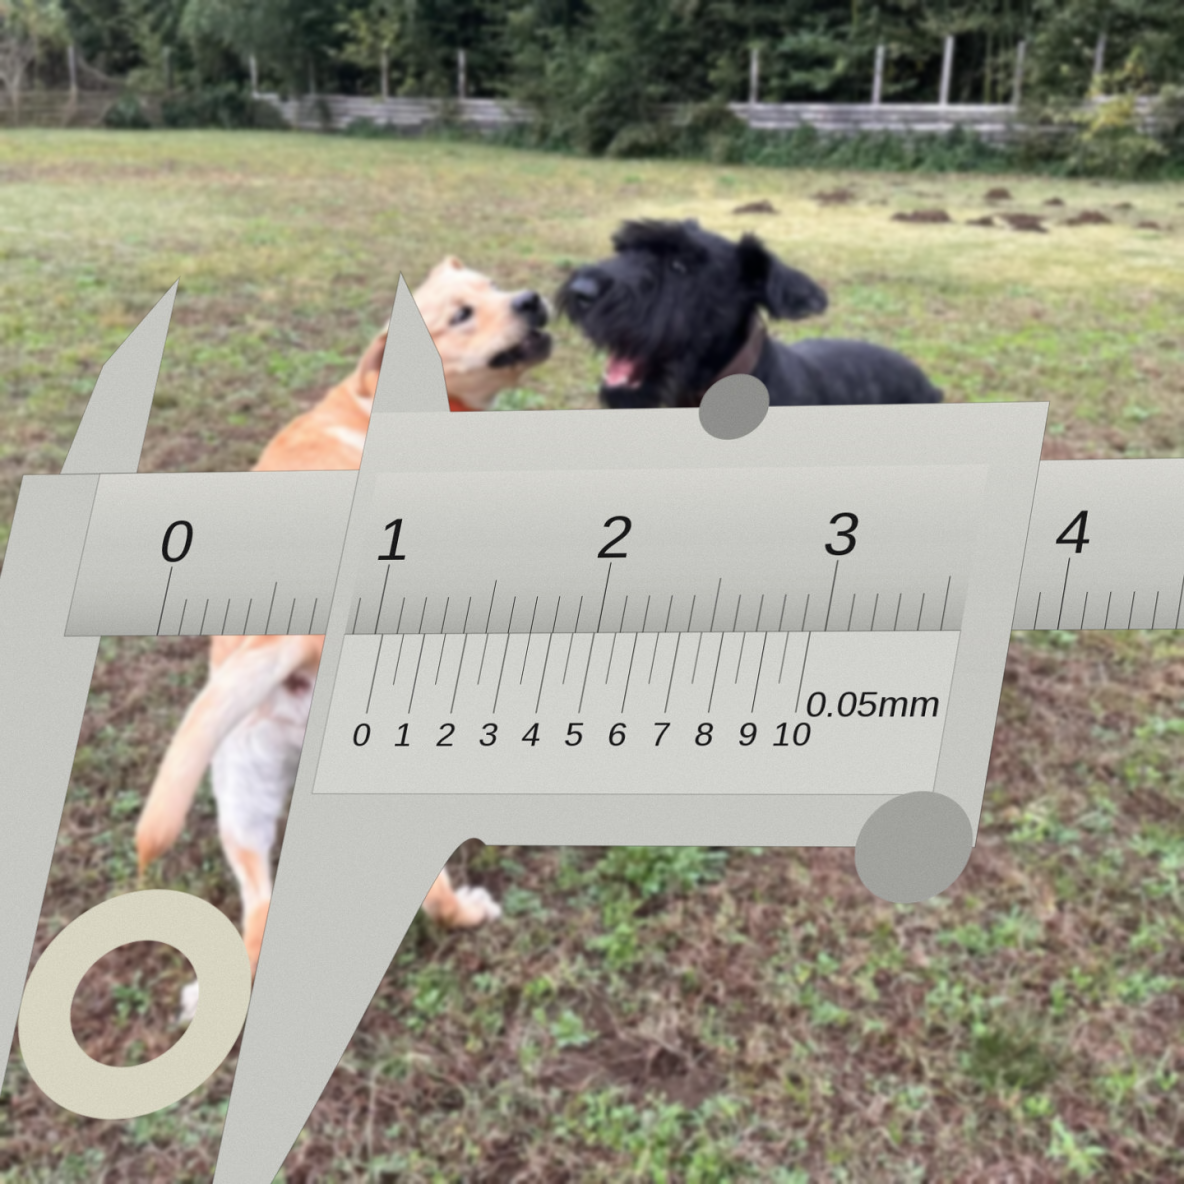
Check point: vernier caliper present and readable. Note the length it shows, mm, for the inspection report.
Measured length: 10.35 mm
